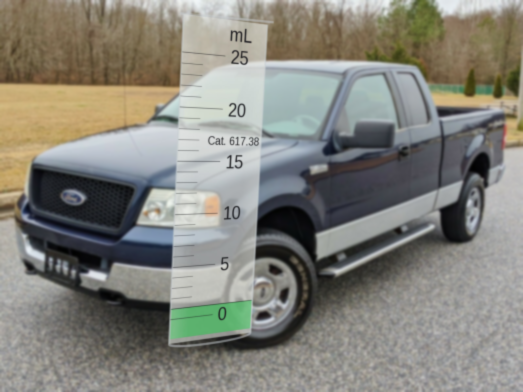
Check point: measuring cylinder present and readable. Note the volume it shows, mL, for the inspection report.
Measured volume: 1 mL
